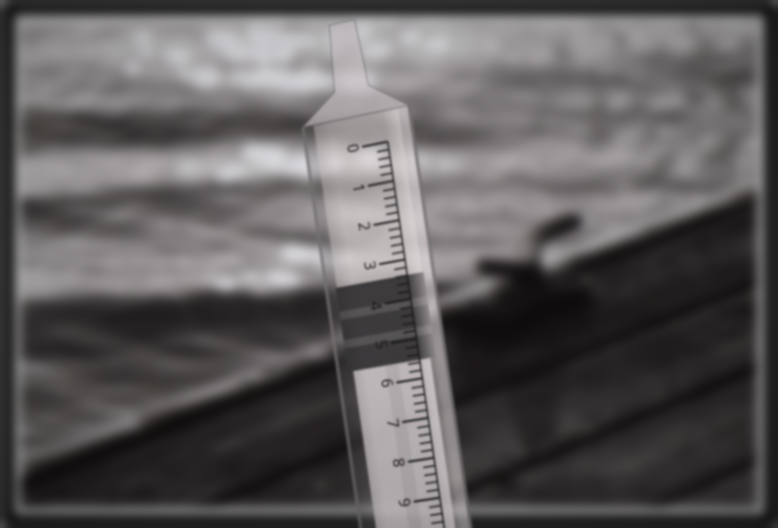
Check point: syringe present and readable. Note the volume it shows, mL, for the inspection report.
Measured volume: 3.4 mL
